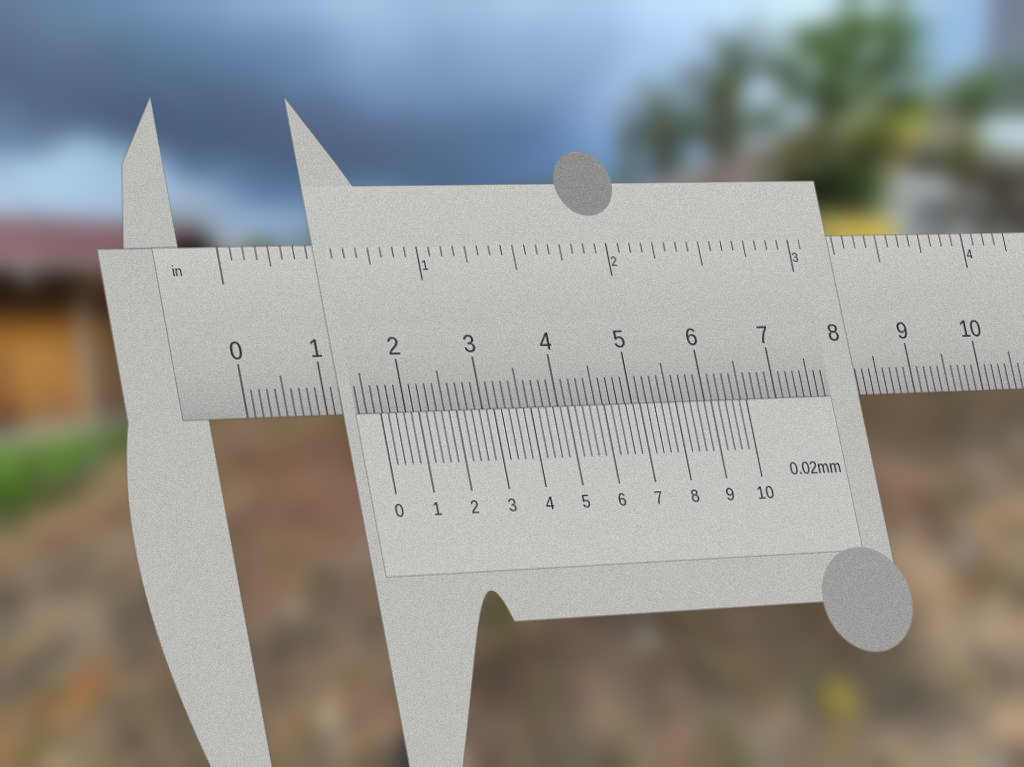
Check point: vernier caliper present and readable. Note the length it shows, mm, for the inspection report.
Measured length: 16.8 mm
